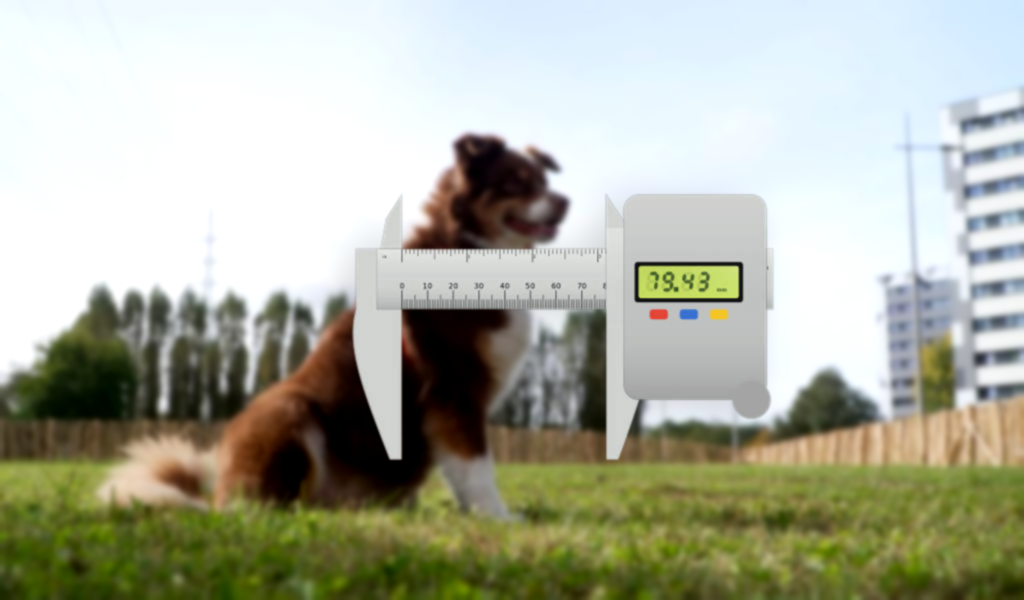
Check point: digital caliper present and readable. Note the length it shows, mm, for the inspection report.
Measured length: 79.43 mm
